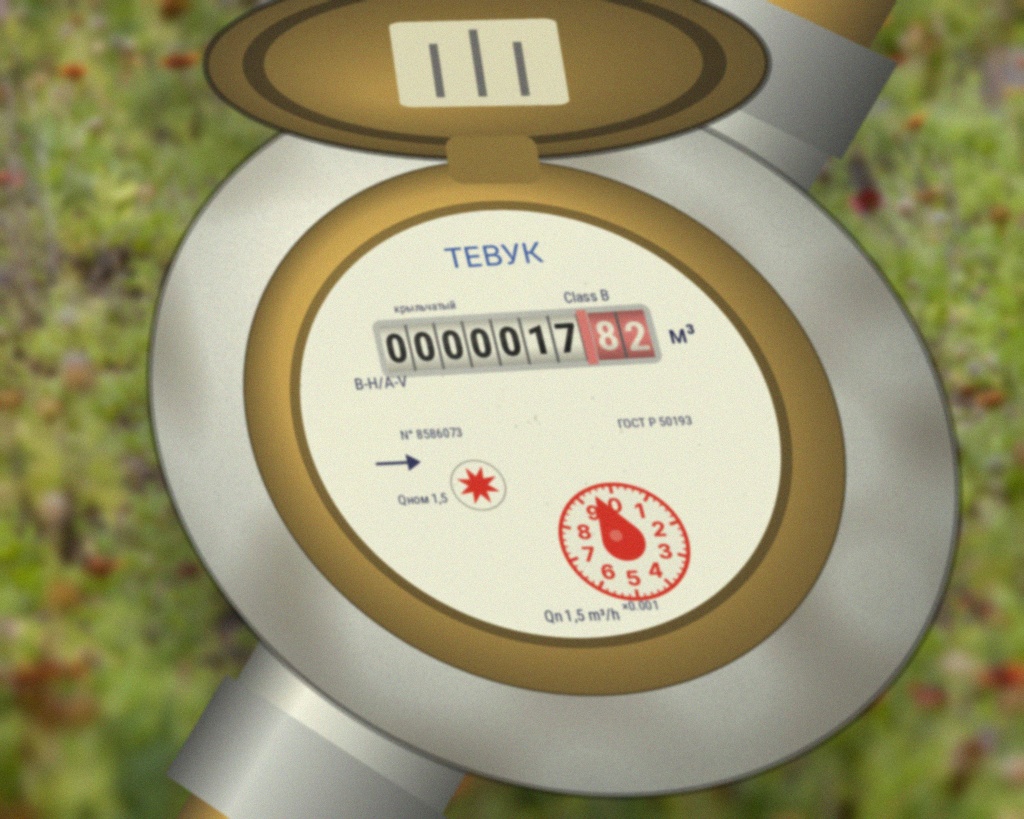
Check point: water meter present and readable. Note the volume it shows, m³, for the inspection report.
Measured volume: 17.819 m³
